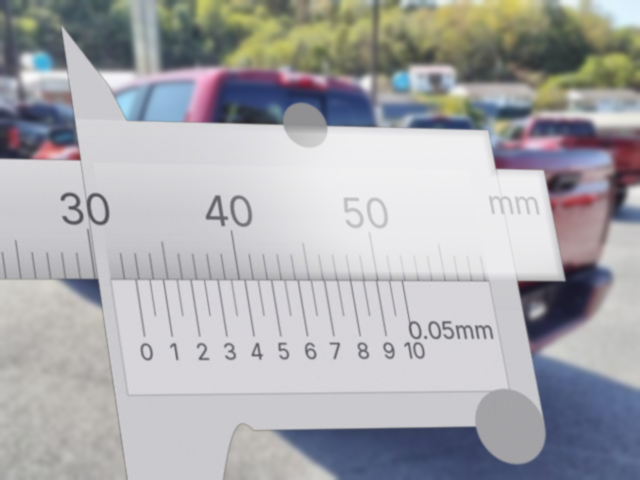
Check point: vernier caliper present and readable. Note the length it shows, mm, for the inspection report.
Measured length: 32.8 mm
